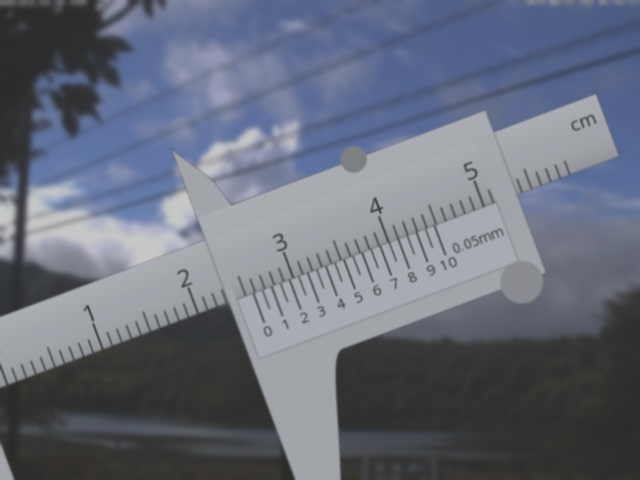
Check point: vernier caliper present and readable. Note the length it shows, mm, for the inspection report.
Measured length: 25.8 mm
